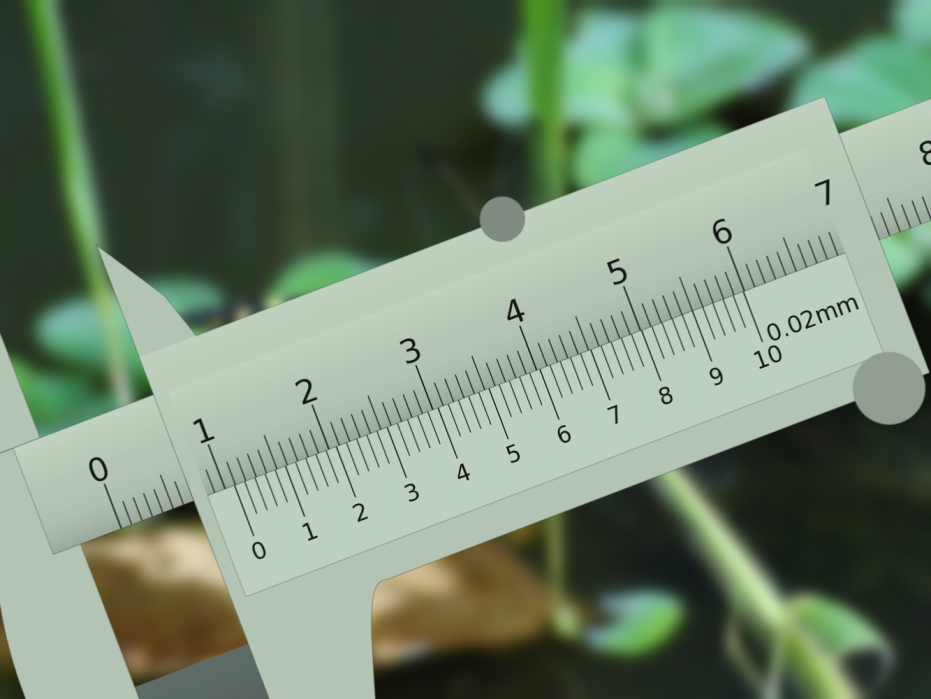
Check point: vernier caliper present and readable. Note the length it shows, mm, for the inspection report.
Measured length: 10.9 mm
